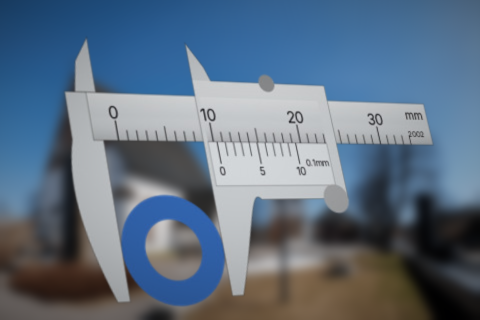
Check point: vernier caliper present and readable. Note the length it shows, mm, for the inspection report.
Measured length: 10.4 mm
